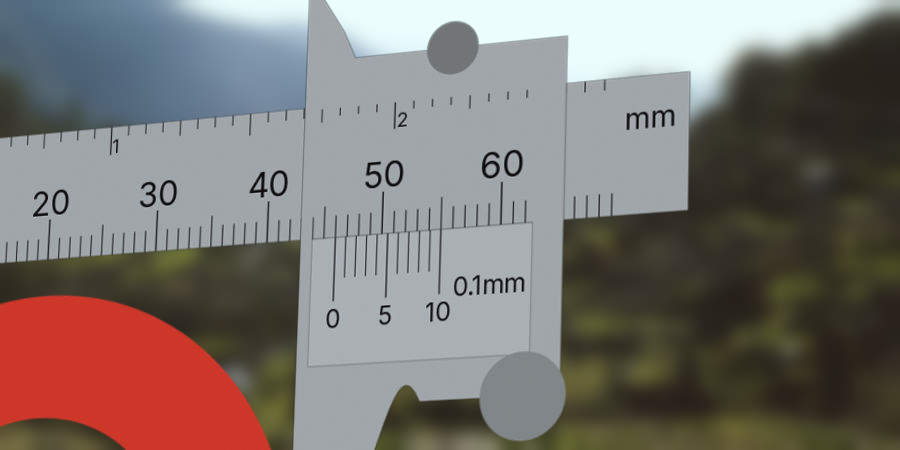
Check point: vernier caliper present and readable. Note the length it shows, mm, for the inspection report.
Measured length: 46.0 mm
